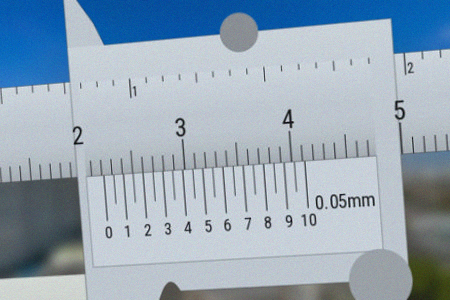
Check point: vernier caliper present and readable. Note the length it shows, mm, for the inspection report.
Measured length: 22.2 mm
